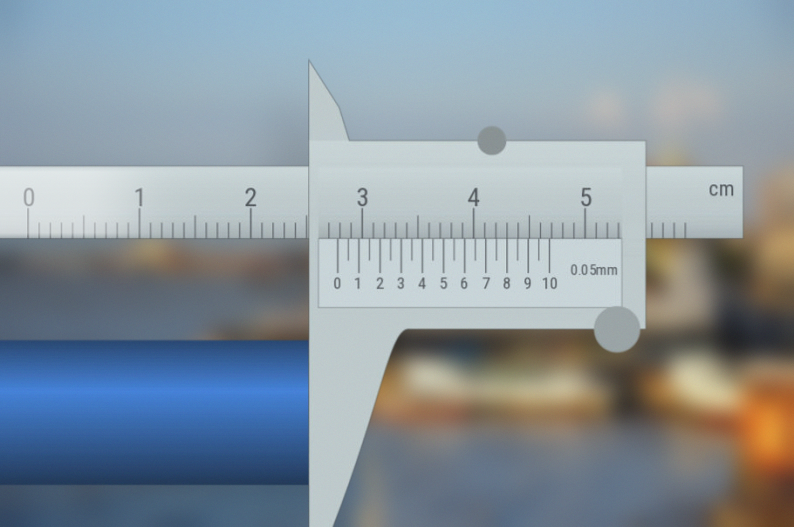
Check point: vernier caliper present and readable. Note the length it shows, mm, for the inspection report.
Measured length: 27.8 mm
